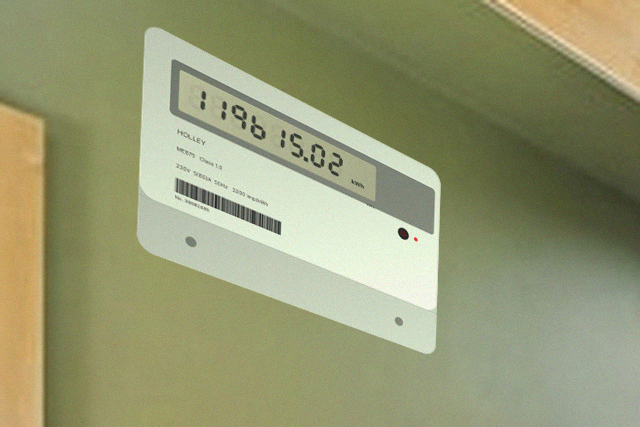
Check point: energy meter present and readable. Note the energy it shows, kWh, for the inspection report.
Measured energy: 119615.02 kWh
